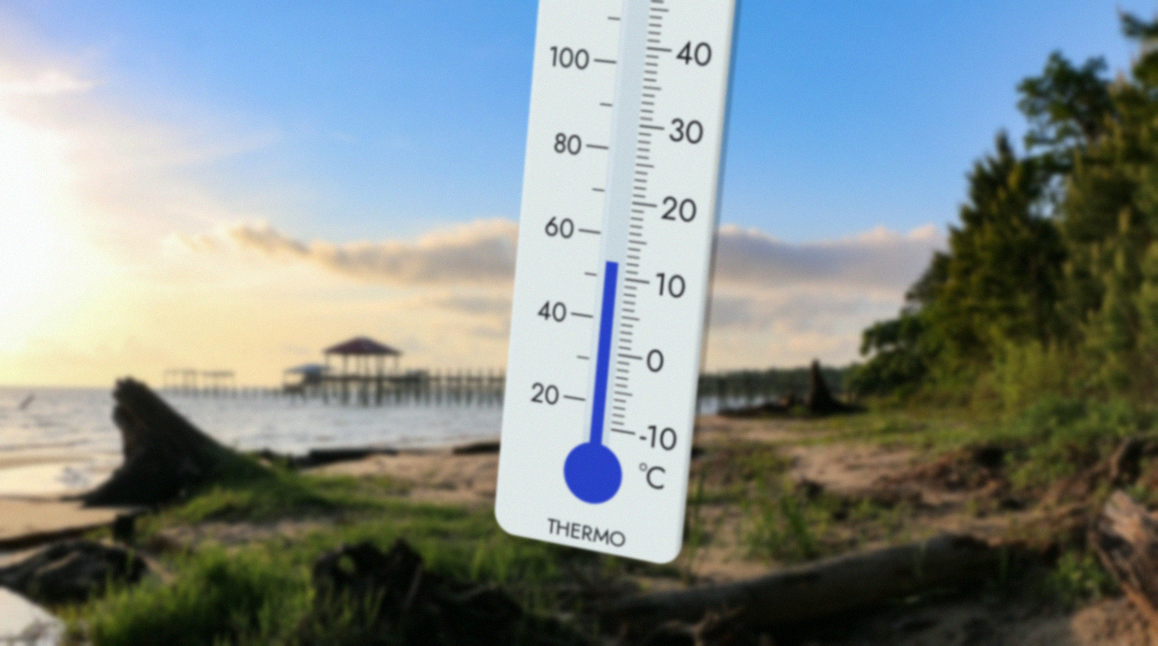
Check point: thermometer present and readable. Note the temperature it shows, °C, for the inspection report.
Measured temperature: 12 °C
